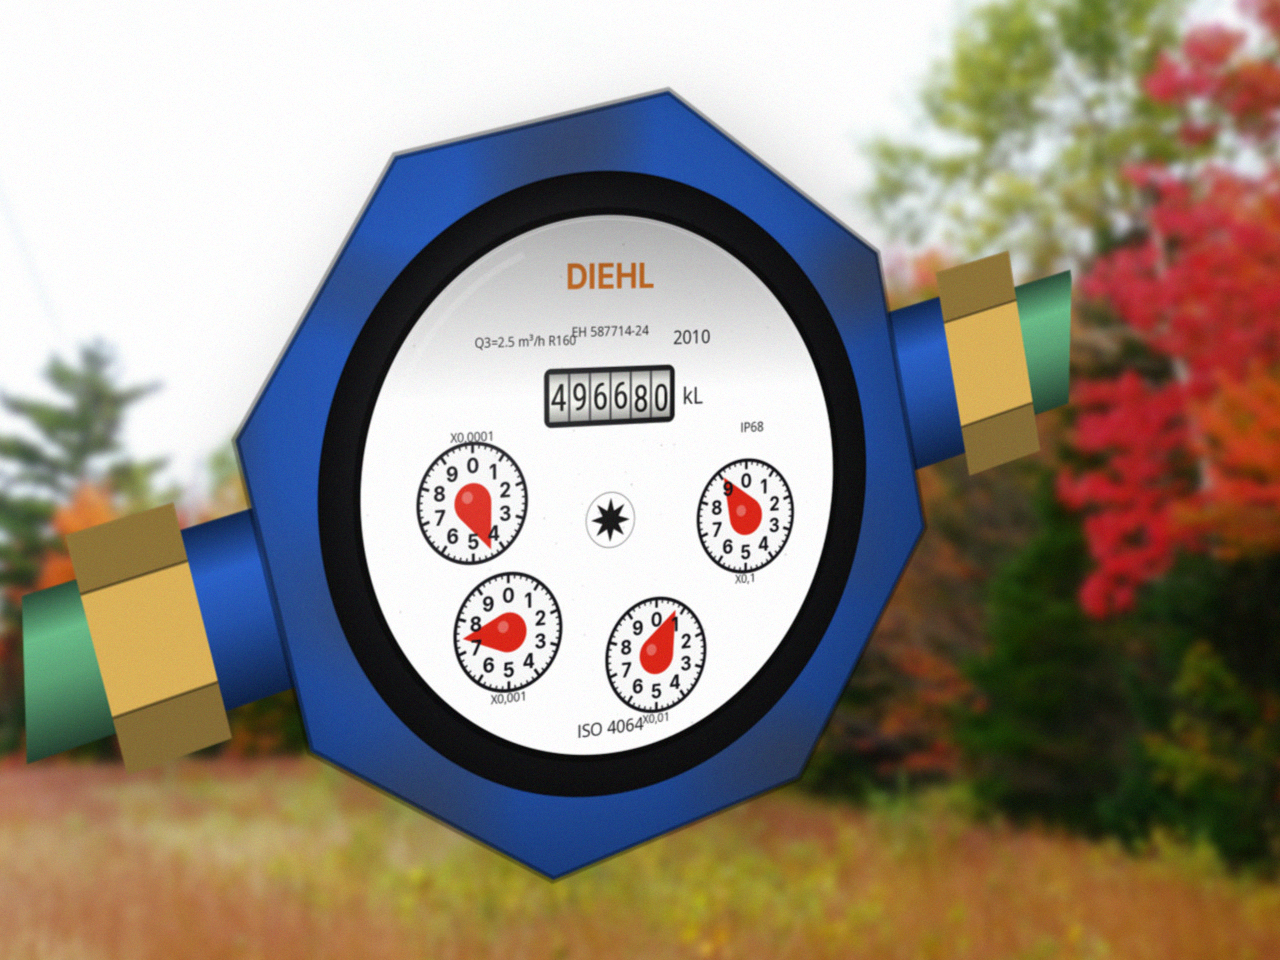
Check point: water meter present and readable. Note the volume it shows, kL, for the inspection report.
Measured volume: 496679.9074 kL
